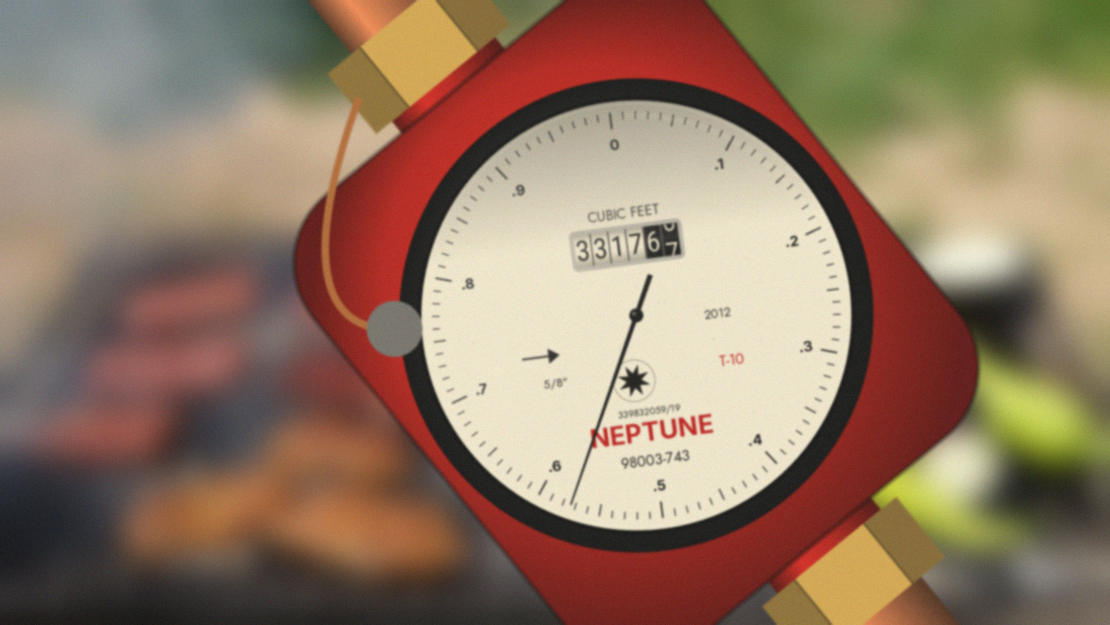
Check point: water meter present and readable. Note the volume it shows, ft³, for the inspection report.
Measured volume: 331766.57 ft³
